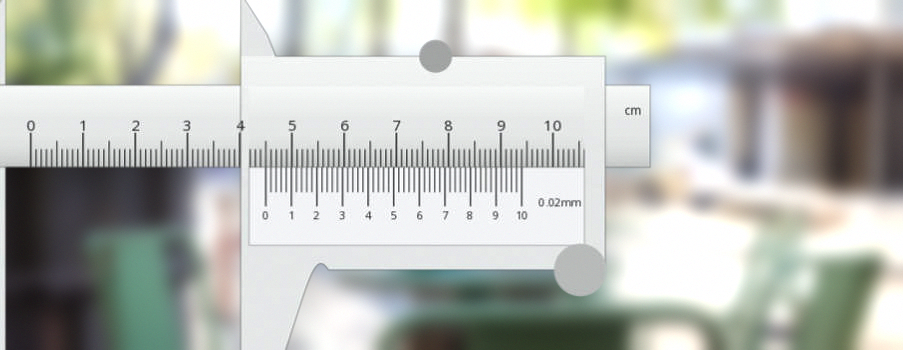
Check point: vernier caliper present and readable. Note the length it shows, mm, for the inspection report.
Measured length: 45.0 mm
